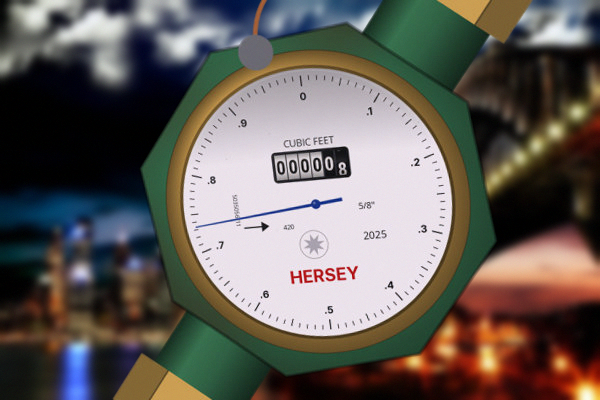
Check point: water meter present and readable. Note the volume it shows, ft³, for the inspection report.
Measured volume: 7.73 ft³
